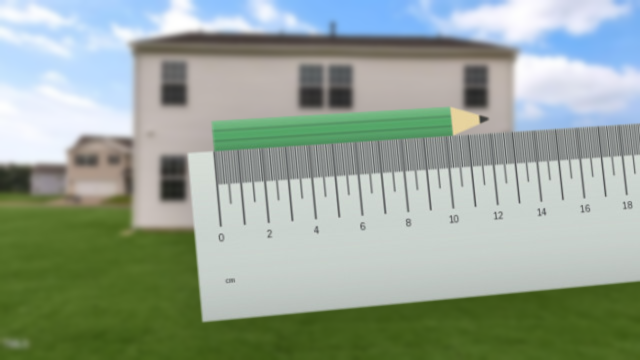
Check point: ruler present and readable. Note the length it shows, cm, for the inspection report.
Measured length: 12 cm
